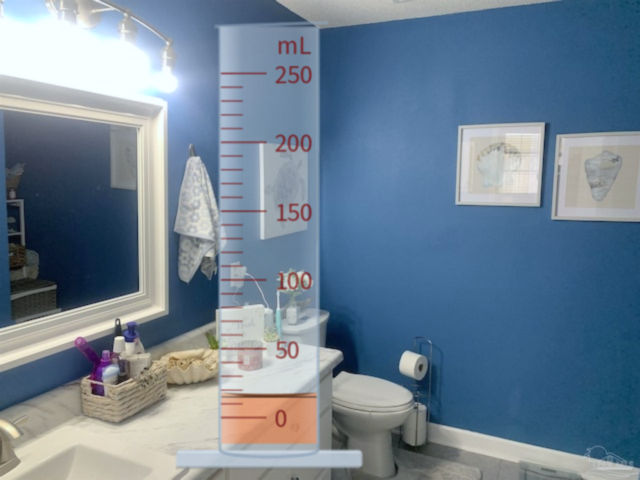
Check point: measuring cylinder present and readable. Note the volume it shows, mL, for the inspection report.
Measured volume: 15 mL
